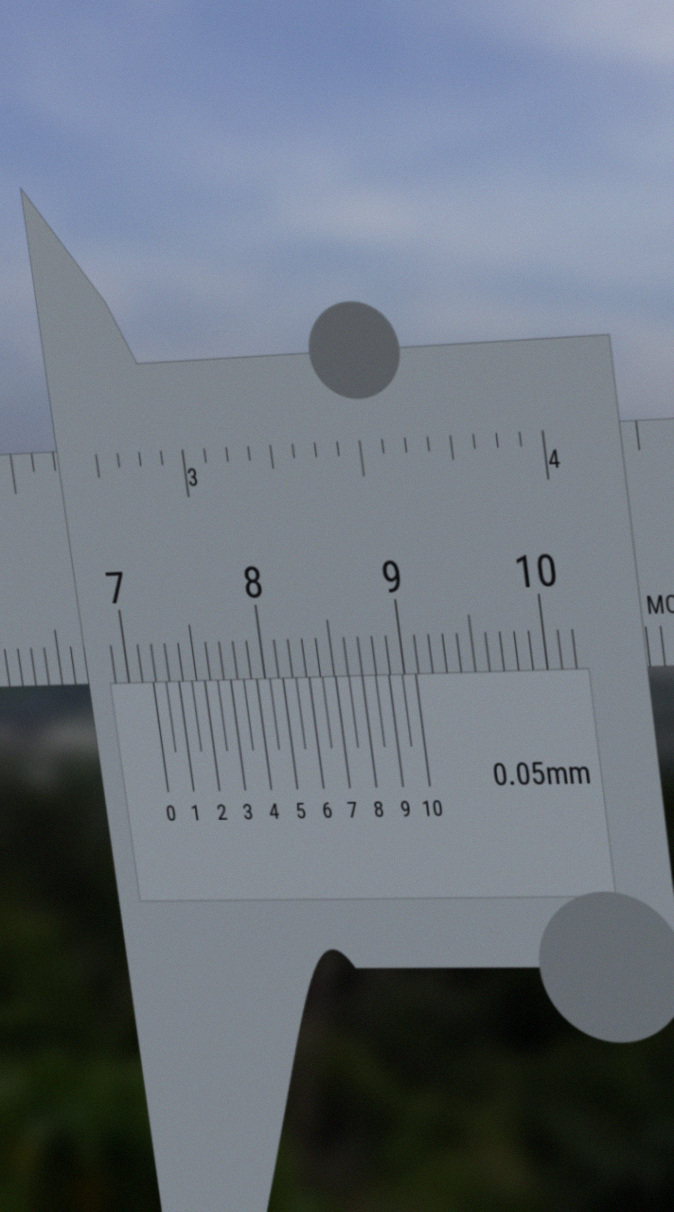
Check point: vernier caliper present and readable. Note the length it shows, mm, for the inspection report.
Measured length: 71.8 mm
